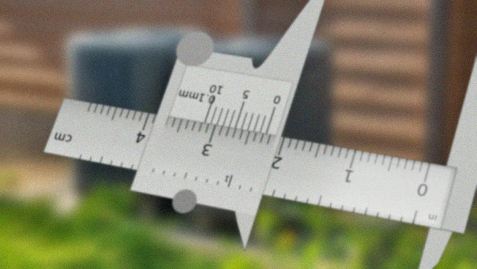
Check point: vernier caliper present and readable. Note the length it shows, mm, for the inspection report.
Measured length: 22.6 mm
